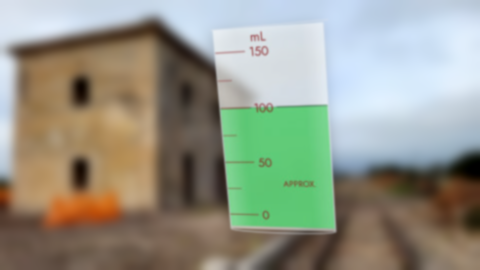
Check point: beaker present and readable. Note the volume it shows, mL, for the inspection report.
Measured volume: 100 mL
